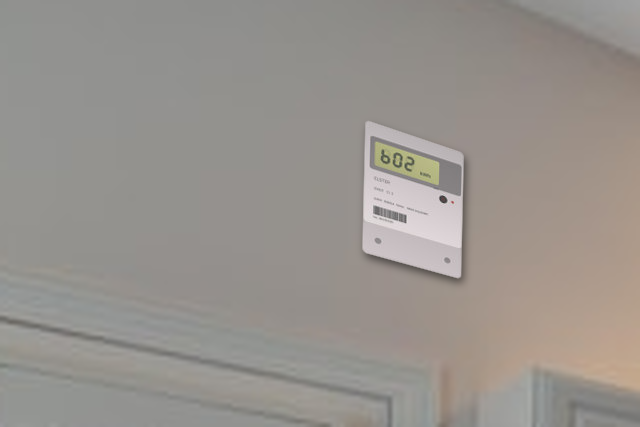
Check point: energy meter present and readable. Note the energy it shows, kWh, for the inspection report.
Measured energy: 602 kWh
